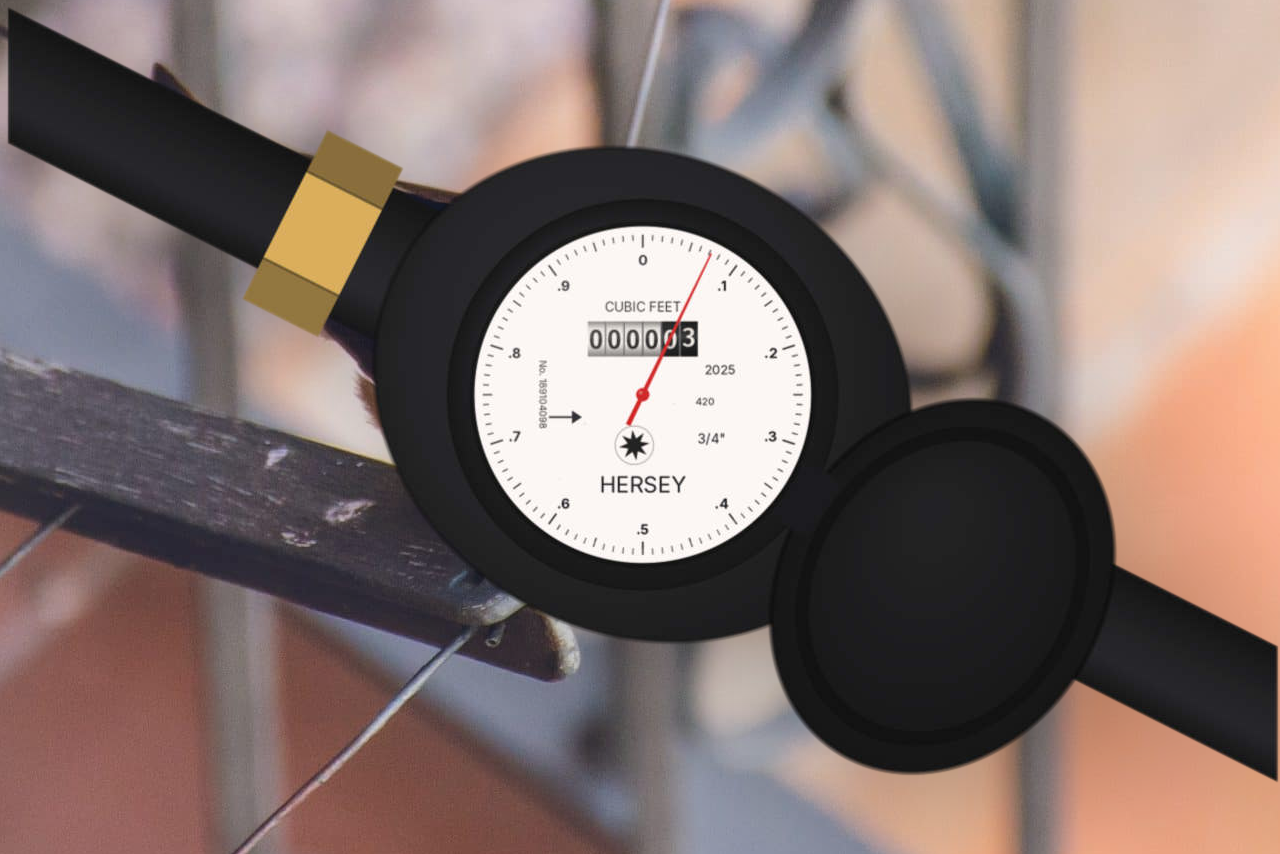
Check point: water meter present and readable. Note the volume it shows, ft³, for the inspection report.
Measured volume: 3.07 ft³
